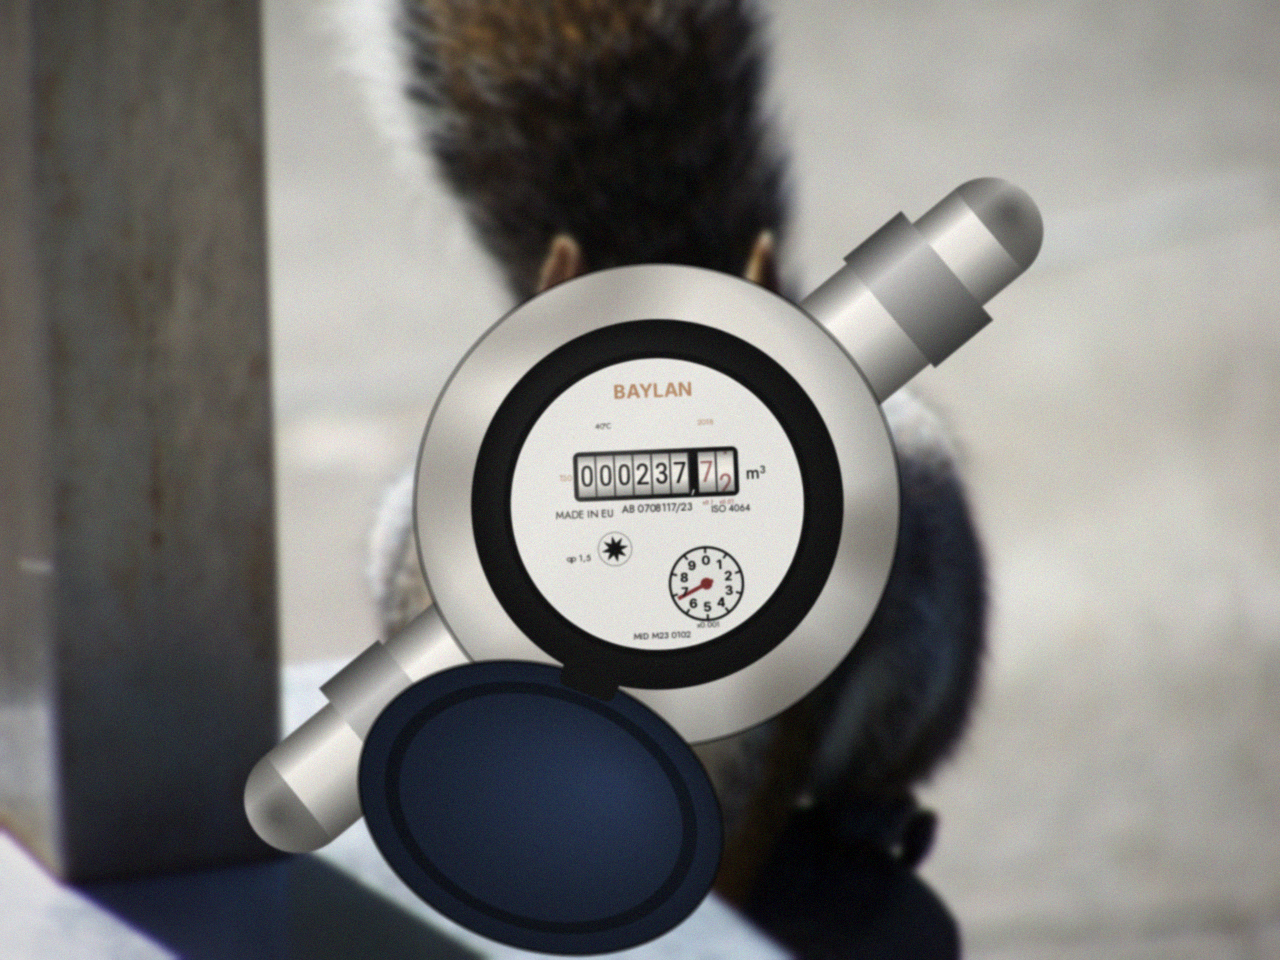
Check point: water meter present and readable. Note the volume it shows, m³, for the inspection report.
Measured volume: 237.716 m³
